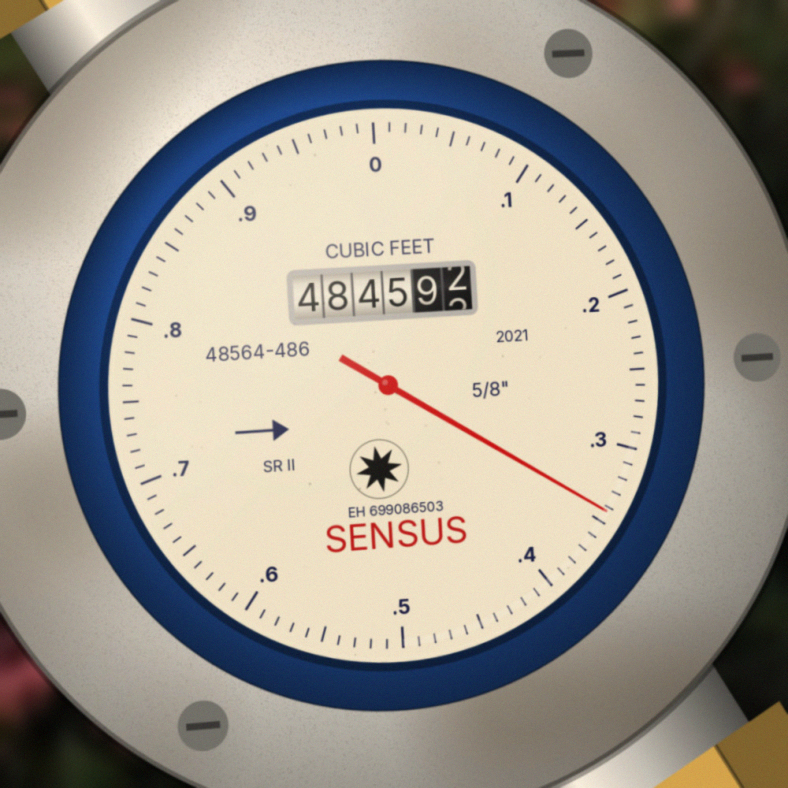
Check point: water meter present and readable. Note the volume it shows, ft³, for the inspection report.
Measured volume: 484592.34 ft³
